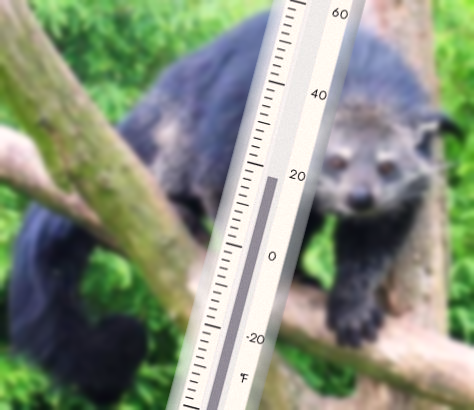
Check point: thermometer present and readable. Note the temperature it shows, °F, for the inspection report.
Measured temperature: 18 °F
